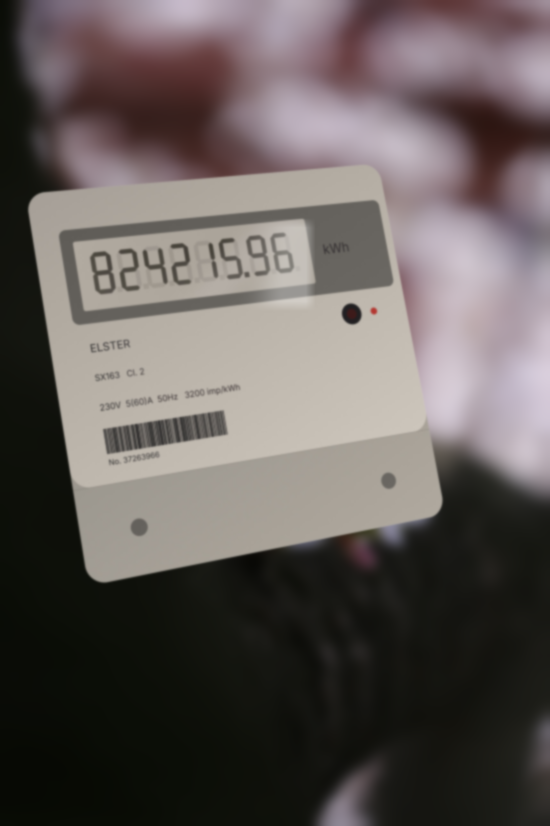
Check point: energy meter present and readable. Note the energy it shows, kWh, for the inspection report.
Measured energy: 824215.96 kWh
